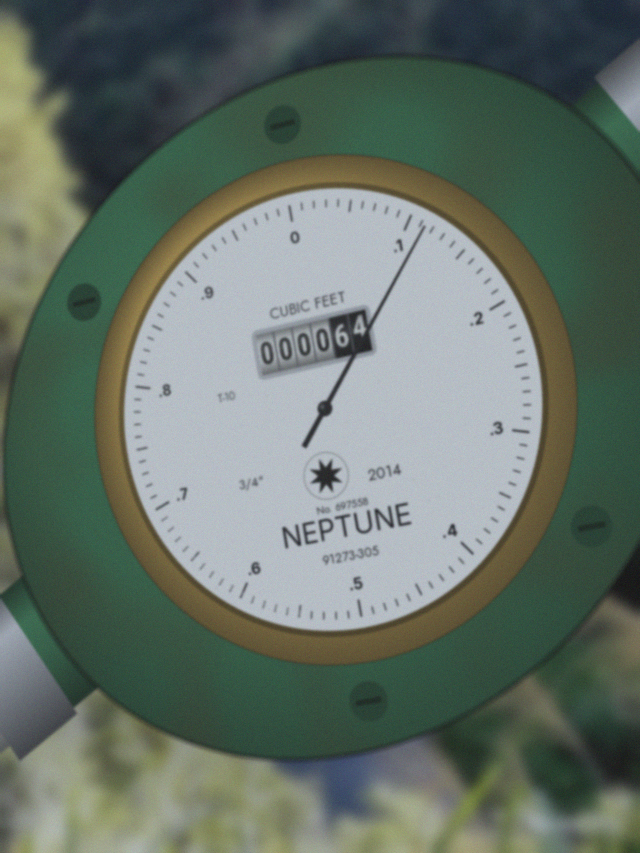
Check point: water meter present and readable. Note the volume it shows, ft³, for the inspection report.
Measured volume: 64.11 ft³
